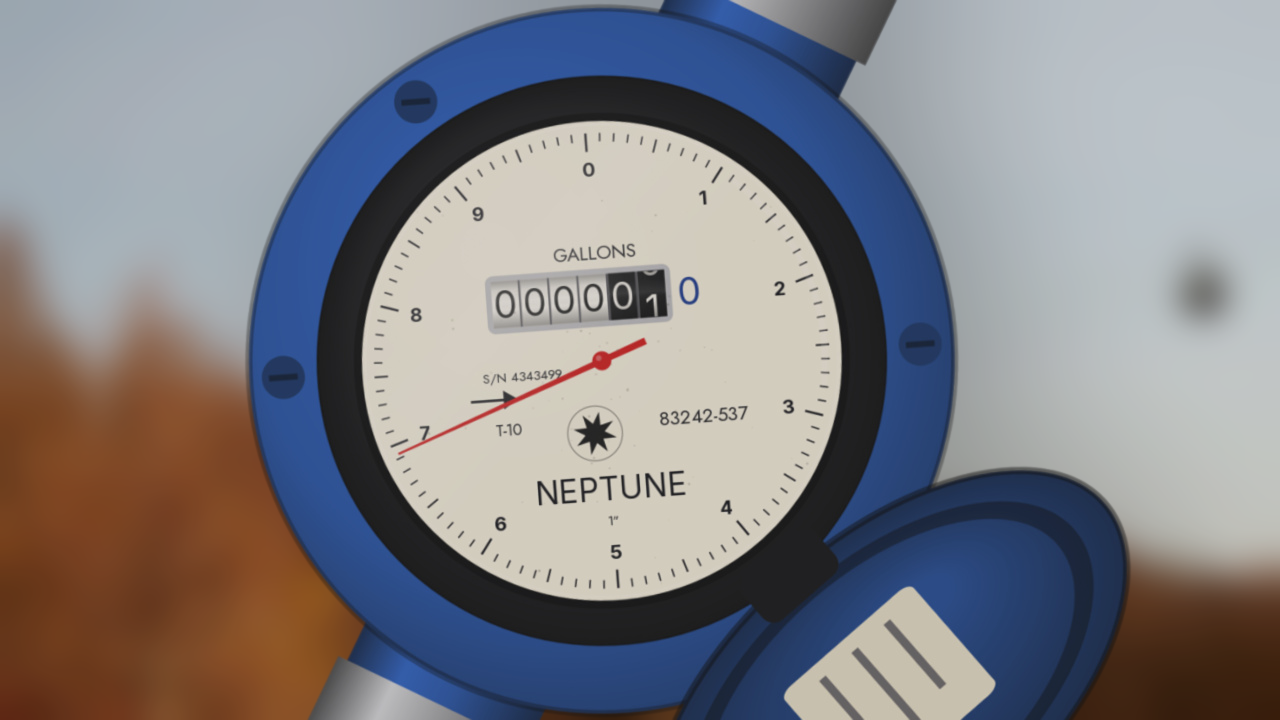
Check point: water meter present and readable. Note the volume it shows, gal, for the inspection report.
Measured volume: 6.9 gal
